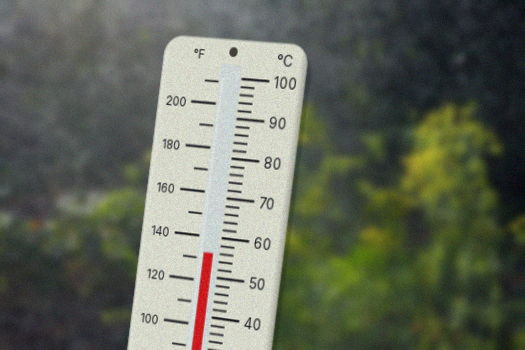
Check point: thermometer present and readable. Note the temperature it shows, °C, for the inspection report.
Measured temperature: 56 °C
